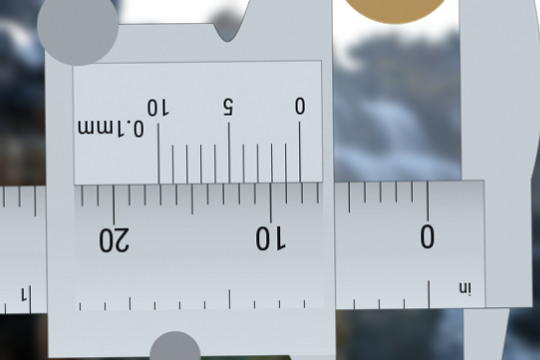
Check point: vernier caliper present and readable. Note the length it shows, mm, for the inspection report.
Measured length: 8.1 mm
